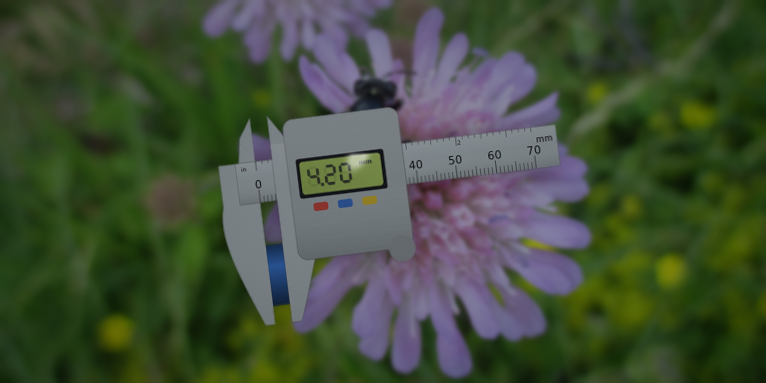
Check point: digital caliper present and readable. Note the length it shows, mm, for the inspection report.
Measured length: 4.20 mm
